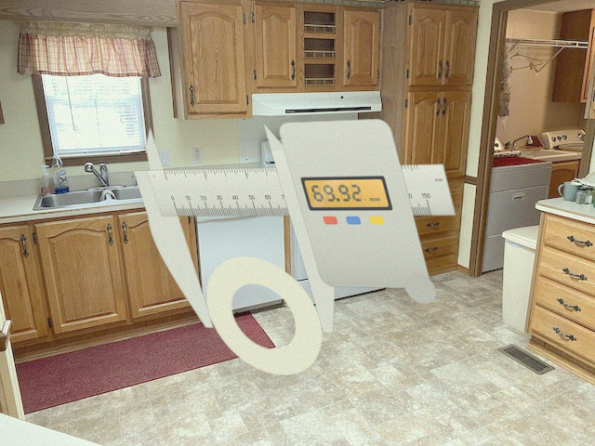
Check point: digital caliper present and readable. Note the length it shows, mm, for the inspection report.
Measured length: 69.92 mm
